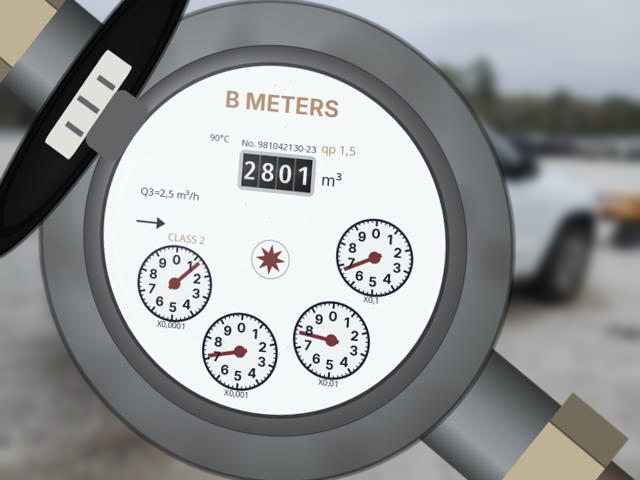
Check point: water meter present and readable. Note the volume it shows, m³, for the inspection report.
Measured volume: 2801.6771 m³
